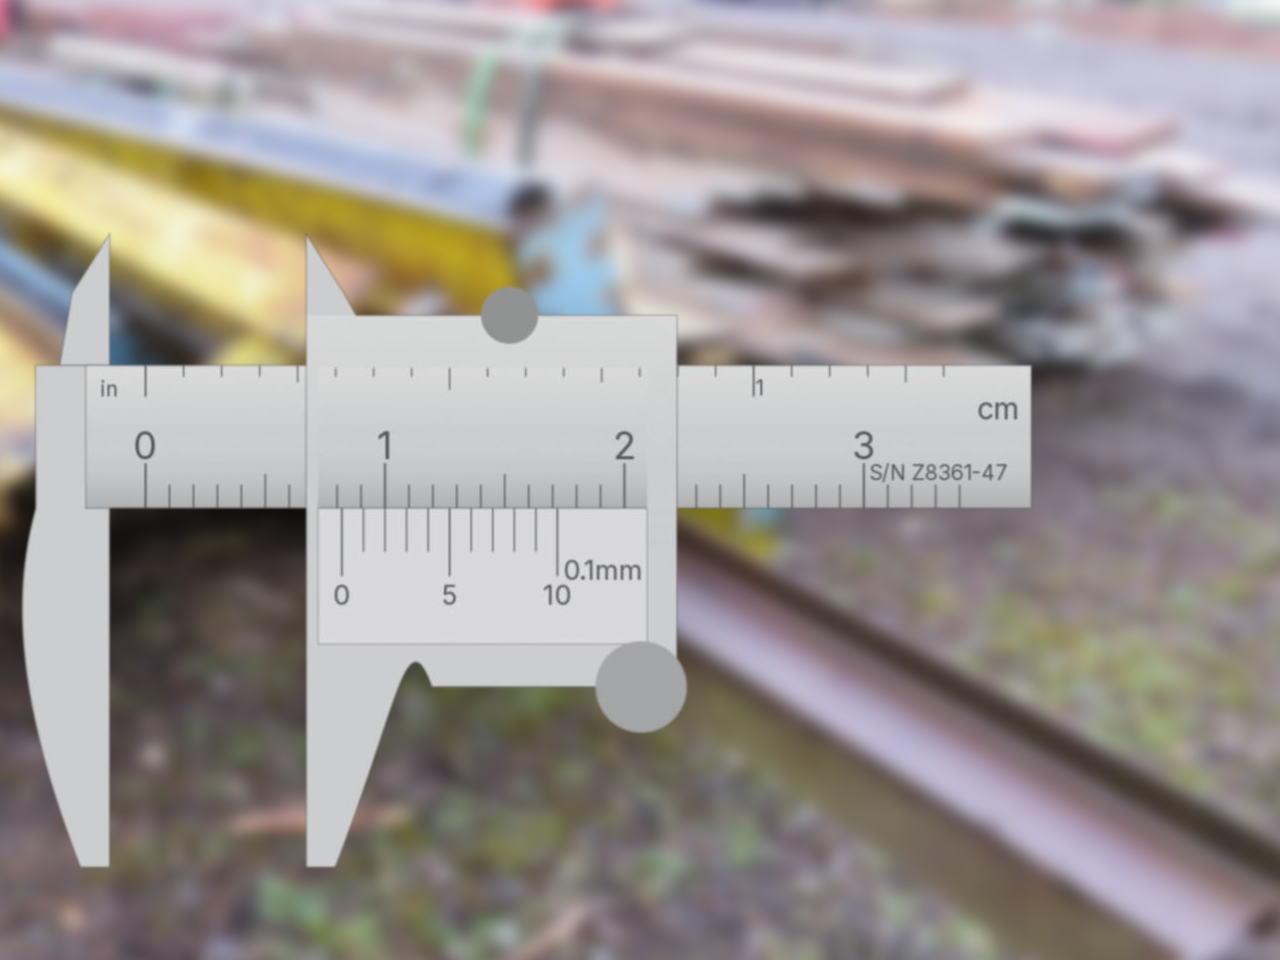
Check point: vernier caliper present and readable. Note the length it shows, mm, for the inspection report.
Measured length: 8.2 mm
